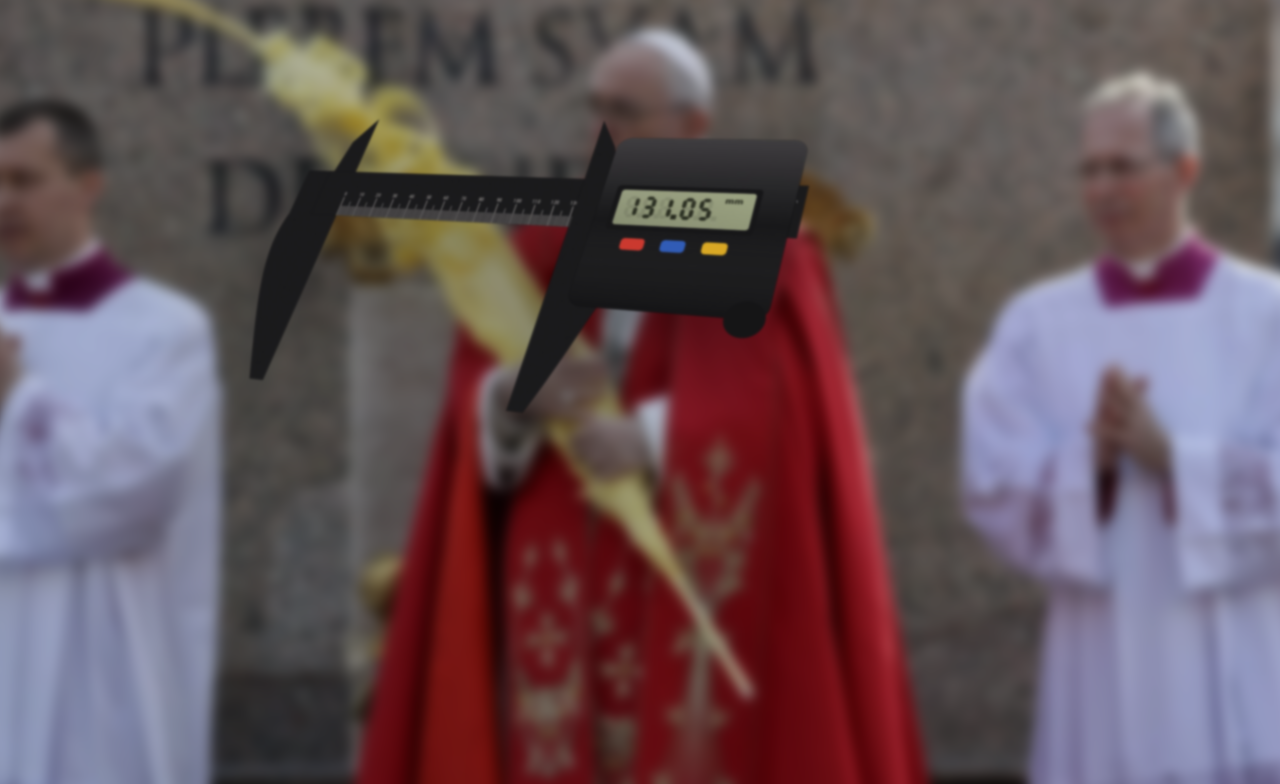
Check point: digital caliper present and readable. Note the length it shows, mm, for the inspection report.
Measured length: 131.05 mm
